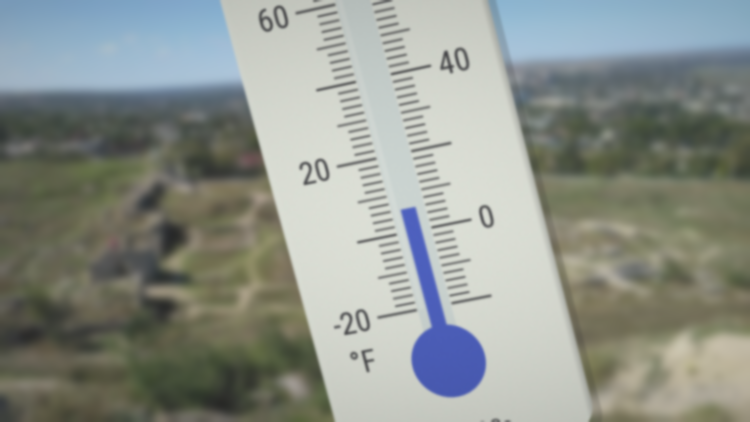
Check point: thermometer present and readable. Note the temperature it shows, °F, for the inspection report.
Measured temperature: 6 °F
